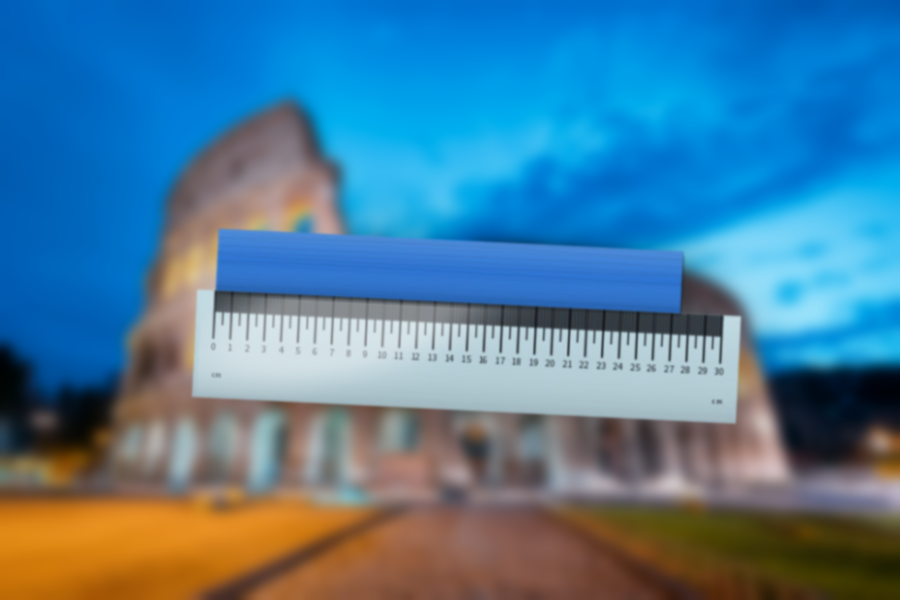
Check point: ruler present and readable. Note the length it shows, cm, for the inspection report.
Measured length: 27.5 cm
